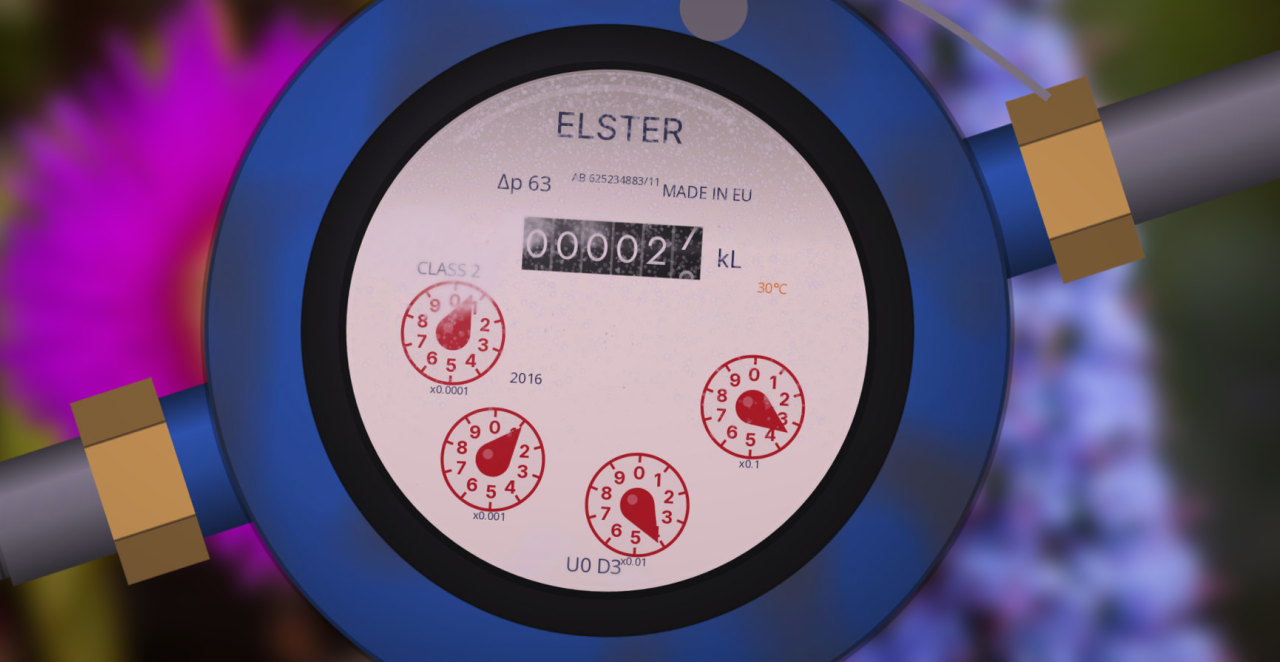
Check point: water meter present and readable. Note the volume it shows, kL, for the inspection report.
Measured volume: 27.3410 kL
